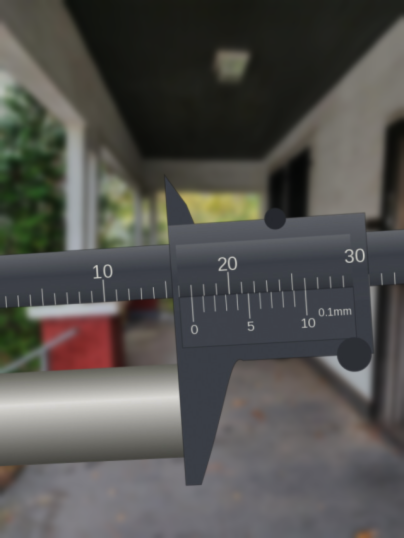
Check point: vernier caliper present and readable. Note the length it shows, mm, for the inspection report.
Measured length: 17.0 mm
